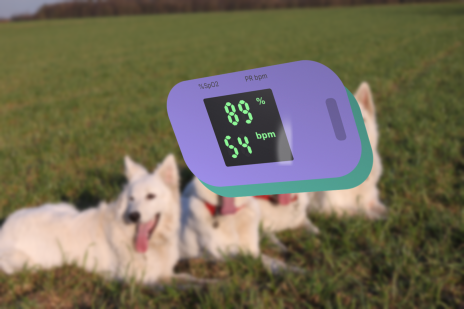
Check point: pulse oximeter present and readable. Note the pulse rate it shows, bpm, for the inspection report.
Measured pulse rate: 54 bpm
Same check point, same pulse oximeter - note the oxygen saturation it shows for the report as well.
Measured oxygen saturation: 89 %
